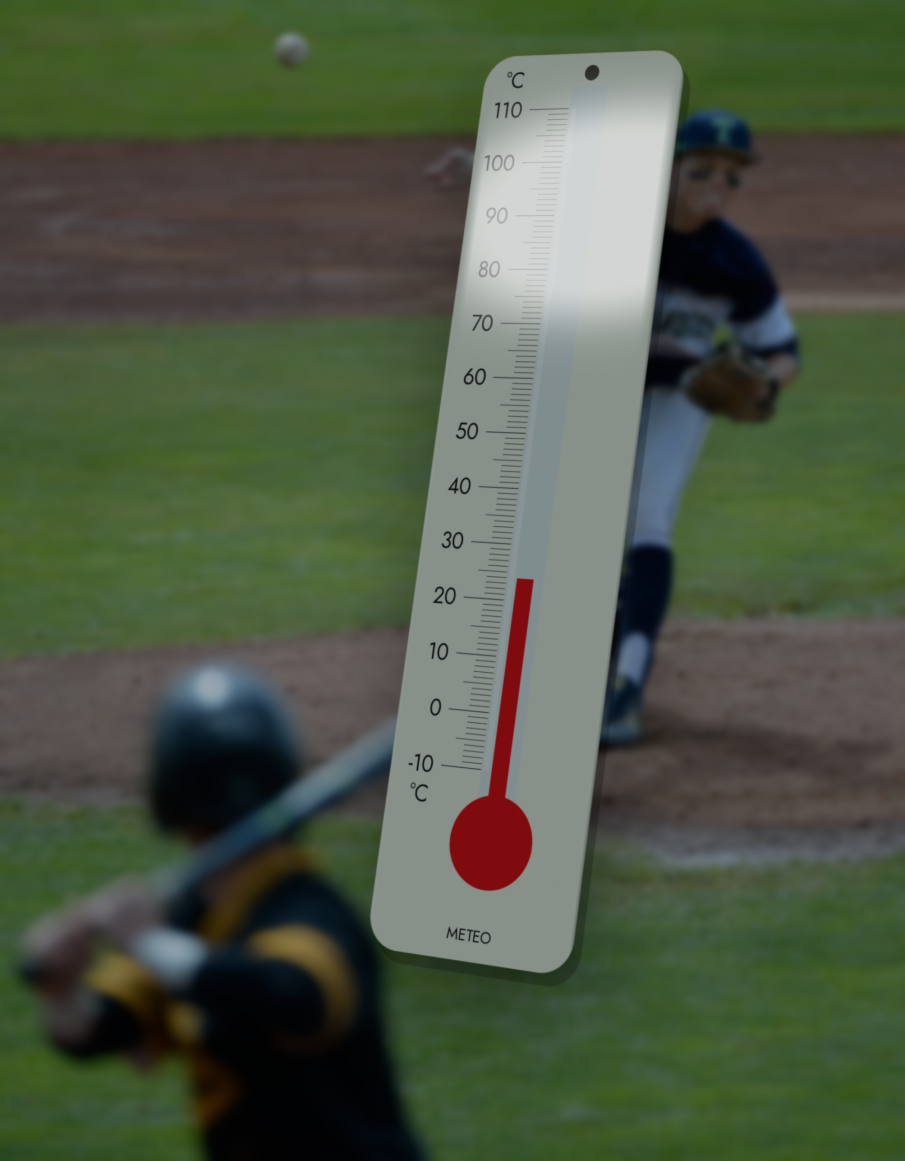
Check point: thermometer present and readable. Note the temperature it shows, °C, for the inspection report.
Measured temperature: 24 °C
